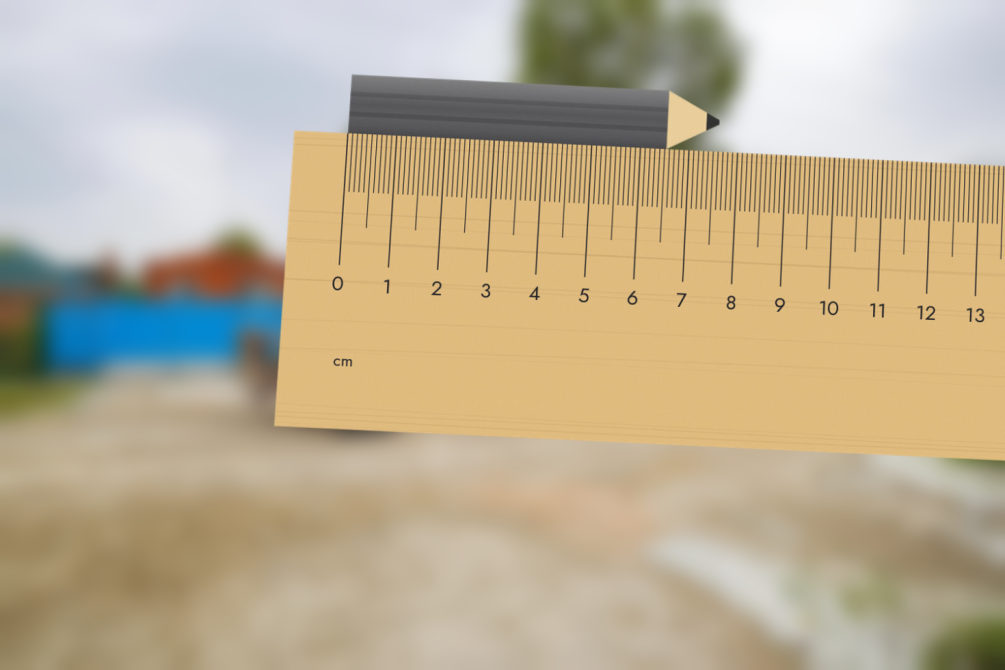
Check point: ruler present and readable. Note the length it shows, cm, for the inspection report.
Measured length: 7.6 cm
